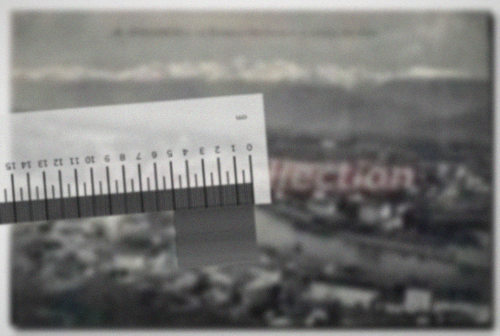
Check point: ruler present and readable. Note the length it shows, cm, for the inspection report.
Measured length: 5 cm
